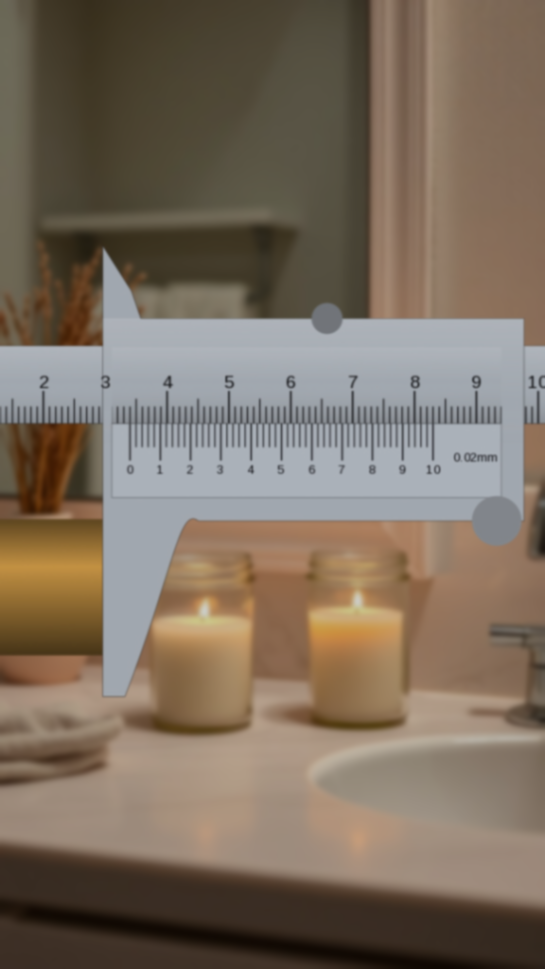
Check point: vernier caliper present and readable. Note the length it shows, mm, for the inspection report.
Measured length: 34.0 mm
